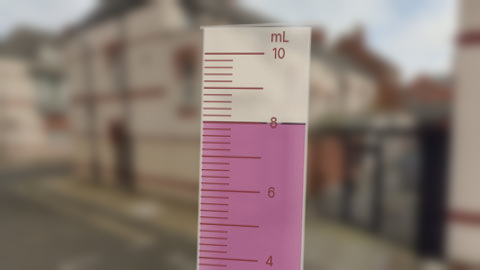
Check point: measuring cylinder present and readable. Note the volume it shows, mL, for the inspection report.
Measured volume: 8 mL
